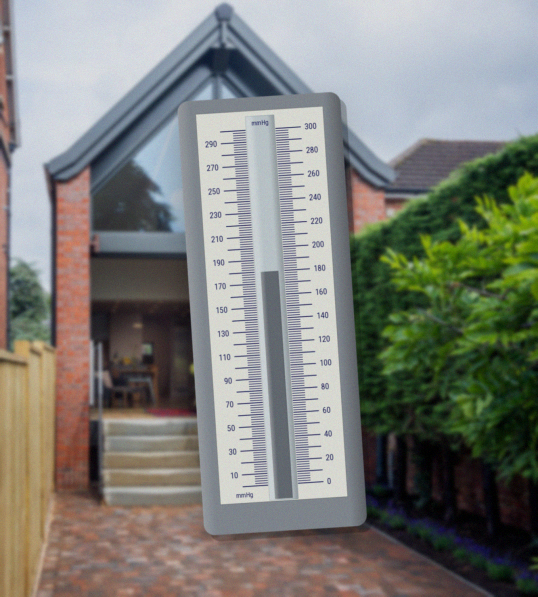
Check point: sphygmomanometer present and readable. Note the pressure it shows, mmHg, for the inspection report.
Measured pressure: 180 mmHg
